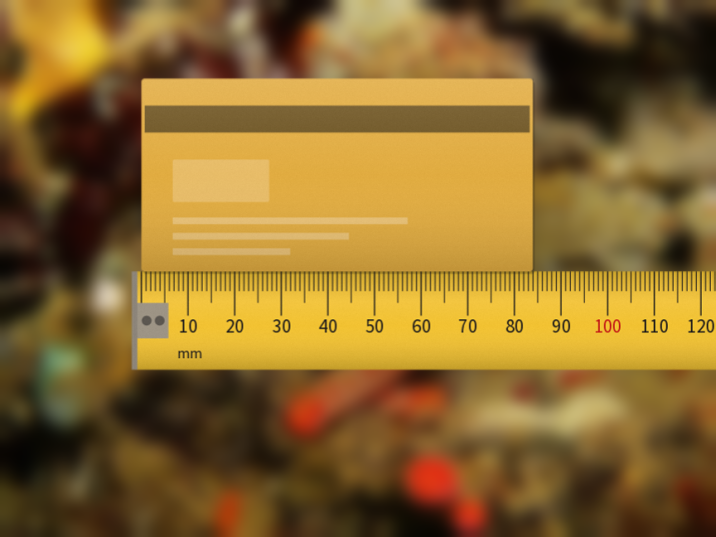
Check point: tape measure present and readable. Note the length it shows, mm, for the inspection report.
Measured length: 84 mm
